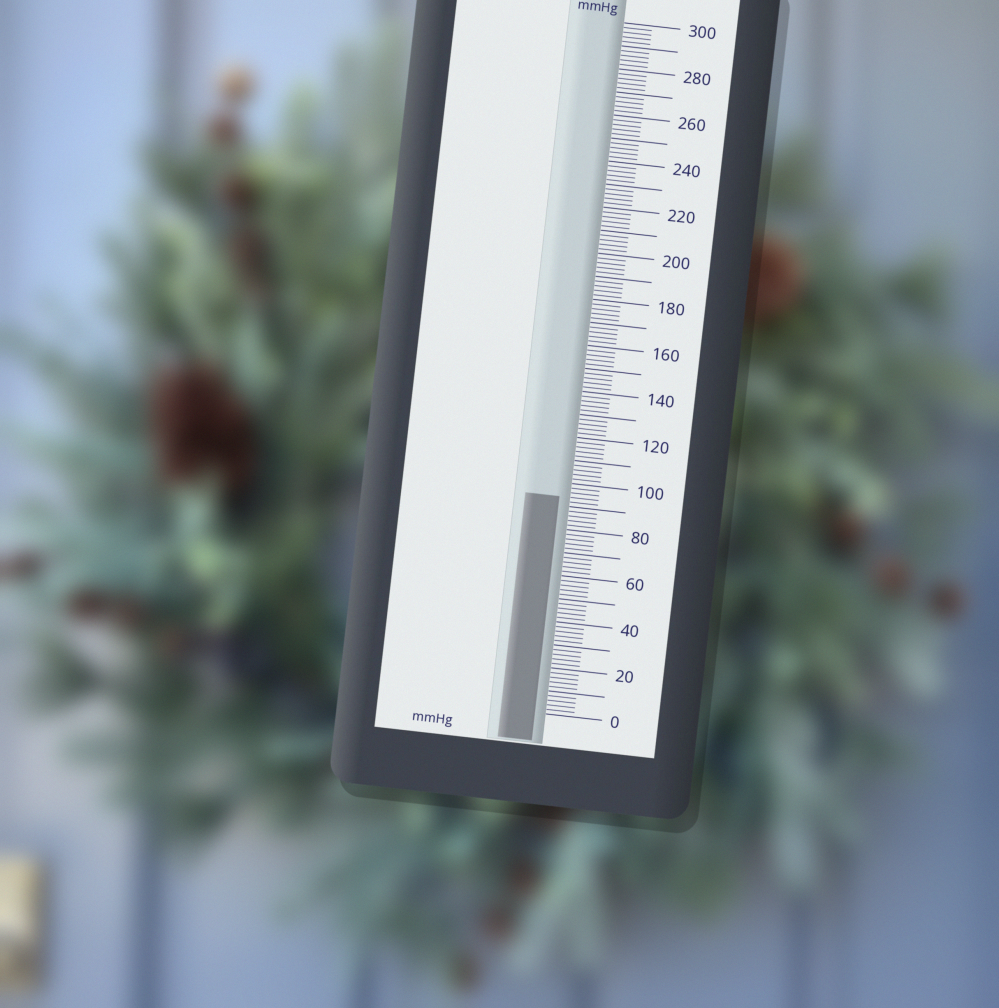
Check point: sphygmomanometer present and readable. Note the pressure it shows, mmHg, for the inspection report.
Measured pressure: 94 mmHg
